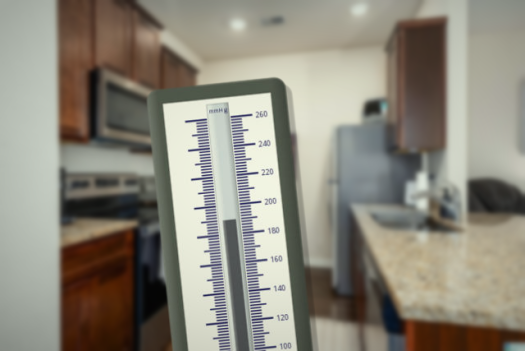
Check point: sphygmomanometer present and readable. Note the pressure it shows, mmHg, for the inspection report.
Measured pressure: 190 mmHg
